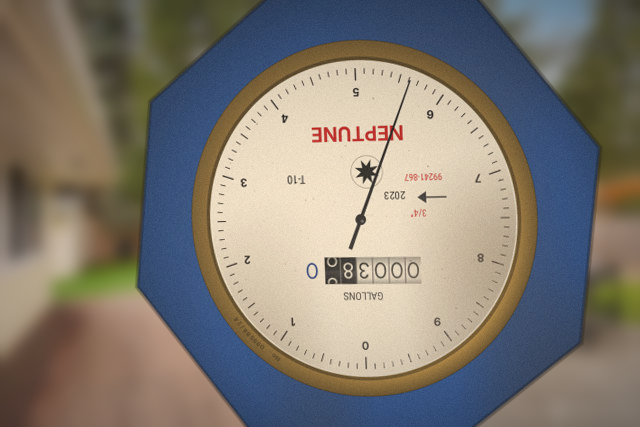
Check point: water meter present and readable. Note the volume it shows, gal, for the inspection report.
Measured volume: 3885.6 gal
